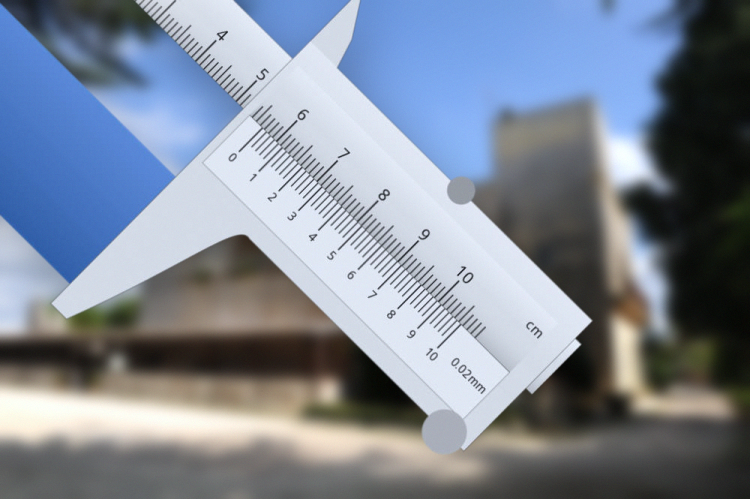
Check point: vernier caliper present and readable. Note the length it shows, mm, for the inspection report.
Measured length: 56.6 mm
